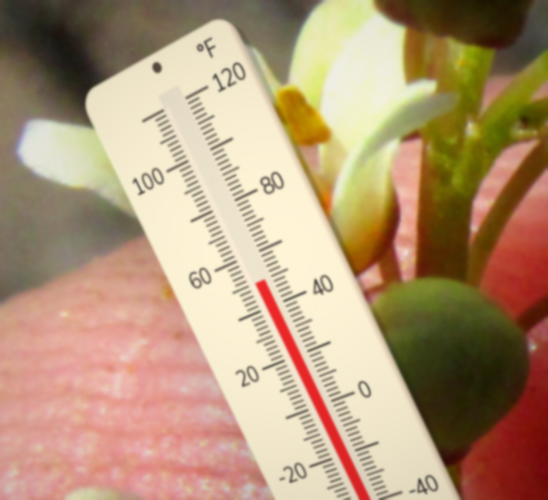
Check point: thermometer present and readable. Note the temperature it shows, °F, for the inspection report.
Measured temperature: 50 °F
